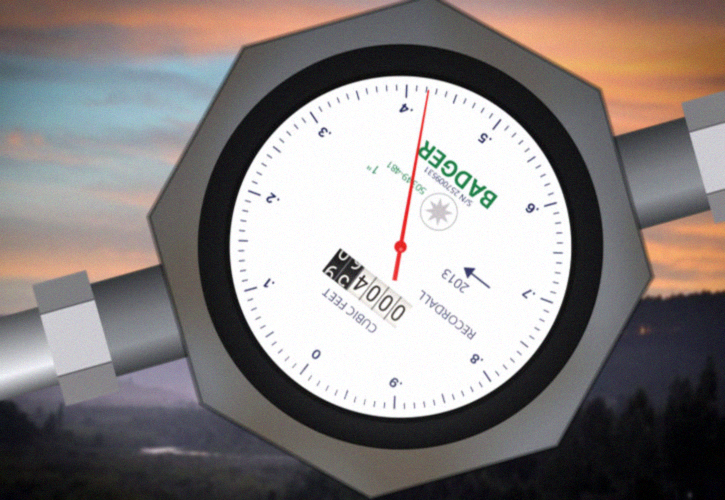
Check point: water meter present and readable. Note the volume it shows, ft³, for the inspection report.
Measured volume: 459.42 ft³
